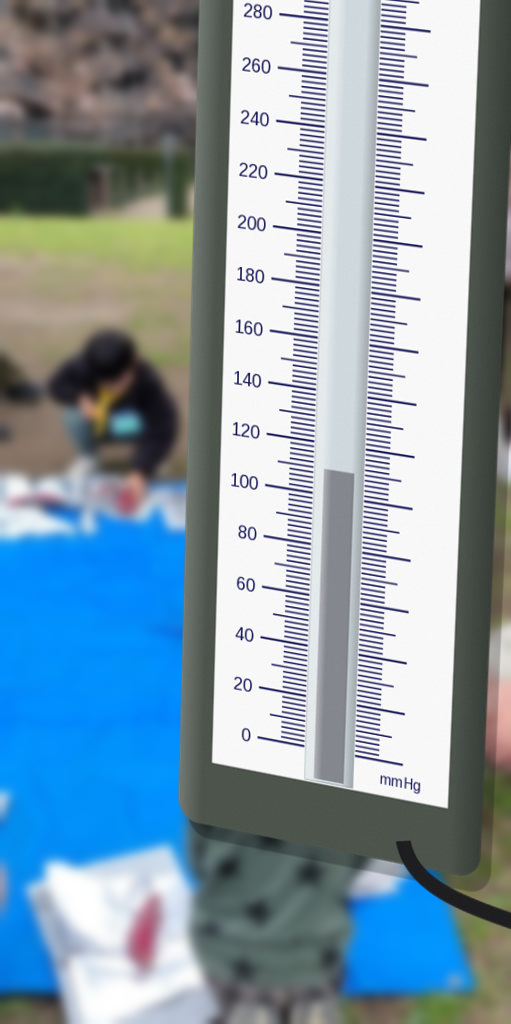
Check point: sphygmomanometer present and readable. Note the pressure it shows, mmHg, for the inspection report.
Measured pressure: 110 mmHg
